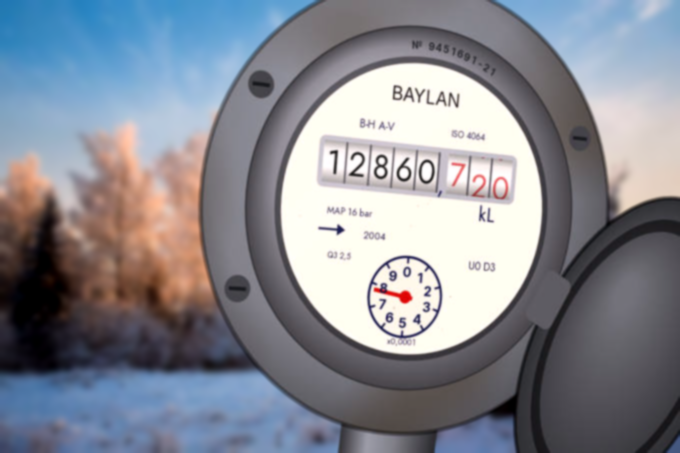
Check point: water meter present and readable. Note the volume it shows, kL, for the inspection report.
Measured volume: 12860.7197 kL
